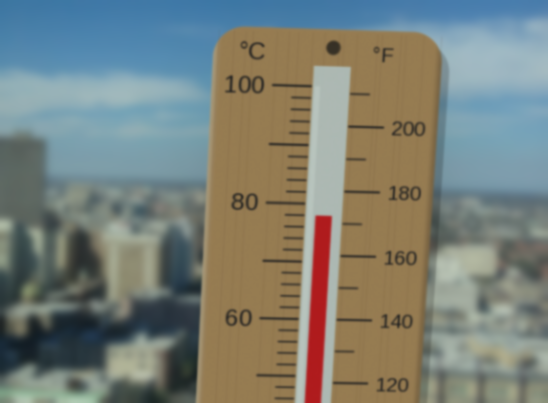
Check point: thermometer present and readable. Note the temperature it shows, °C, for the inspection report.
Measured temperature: 78 °C
